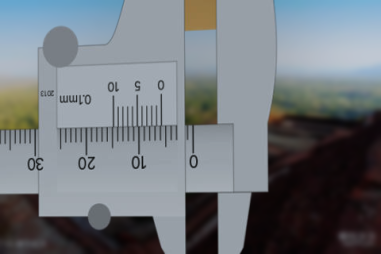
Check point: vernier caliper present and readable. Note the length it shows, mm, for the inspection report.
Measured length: 5.8 mm
